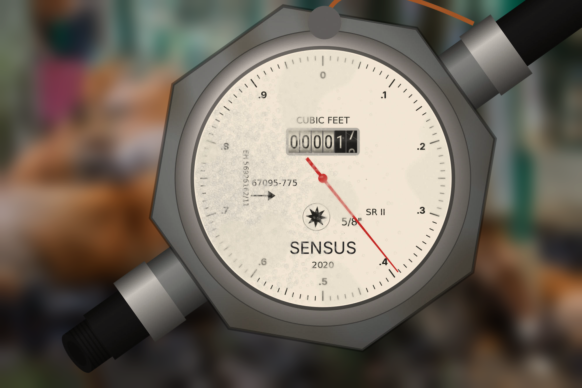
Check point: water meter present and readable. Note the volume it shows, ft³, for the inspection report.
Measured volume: 17.39 ft³
